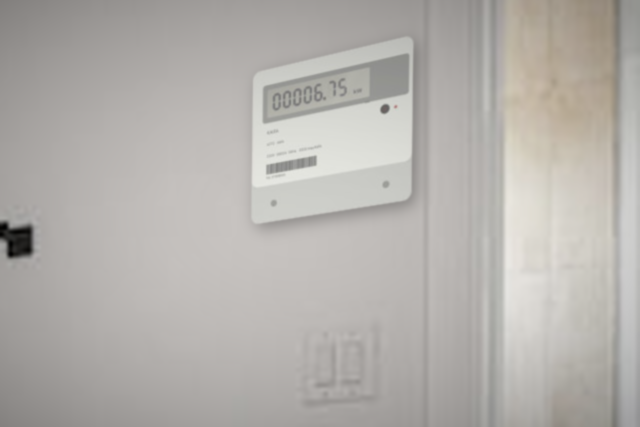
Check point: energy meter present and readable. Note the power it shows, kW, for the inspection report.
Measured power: 6.75 kW
